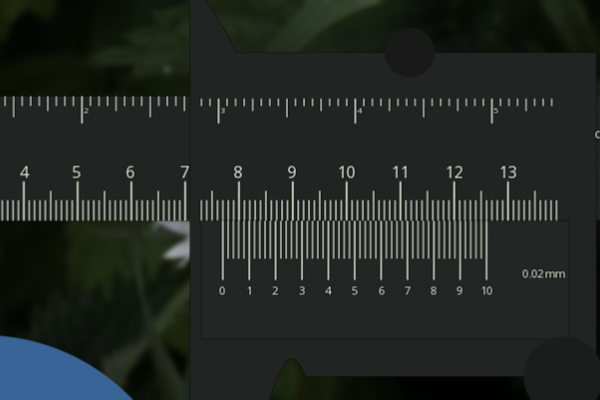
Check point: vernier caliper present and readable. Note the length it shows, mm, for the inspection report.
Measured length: 77.0 mm
